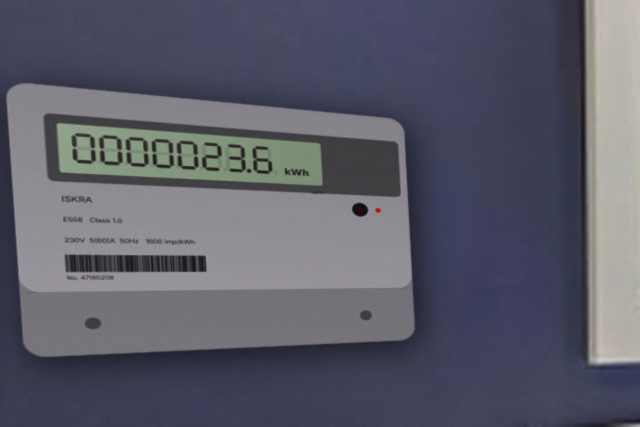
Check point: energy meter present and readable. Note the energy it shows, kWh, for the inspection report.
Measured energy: 23.6 kWh
